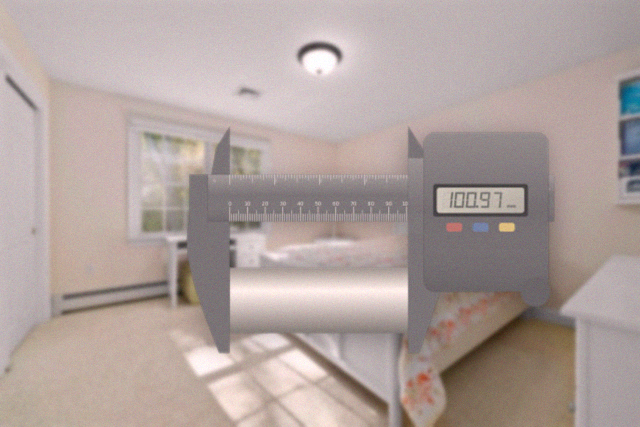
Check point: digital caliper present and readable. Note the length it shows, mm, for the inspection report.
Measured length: 100.97 mm
